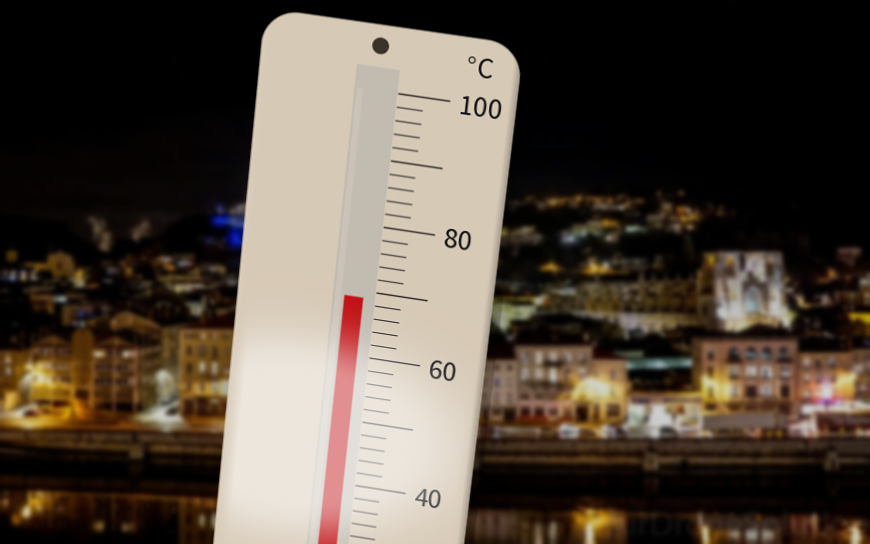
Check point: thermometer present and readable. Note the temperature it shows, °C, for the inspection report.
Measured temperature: 69 °C
